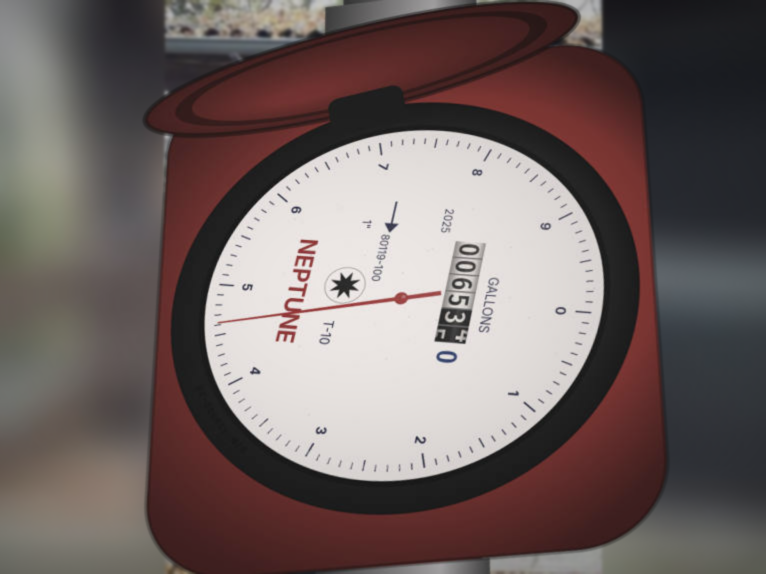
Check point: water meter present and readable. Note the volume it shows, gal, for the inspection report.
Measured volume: 65344.6 gal
